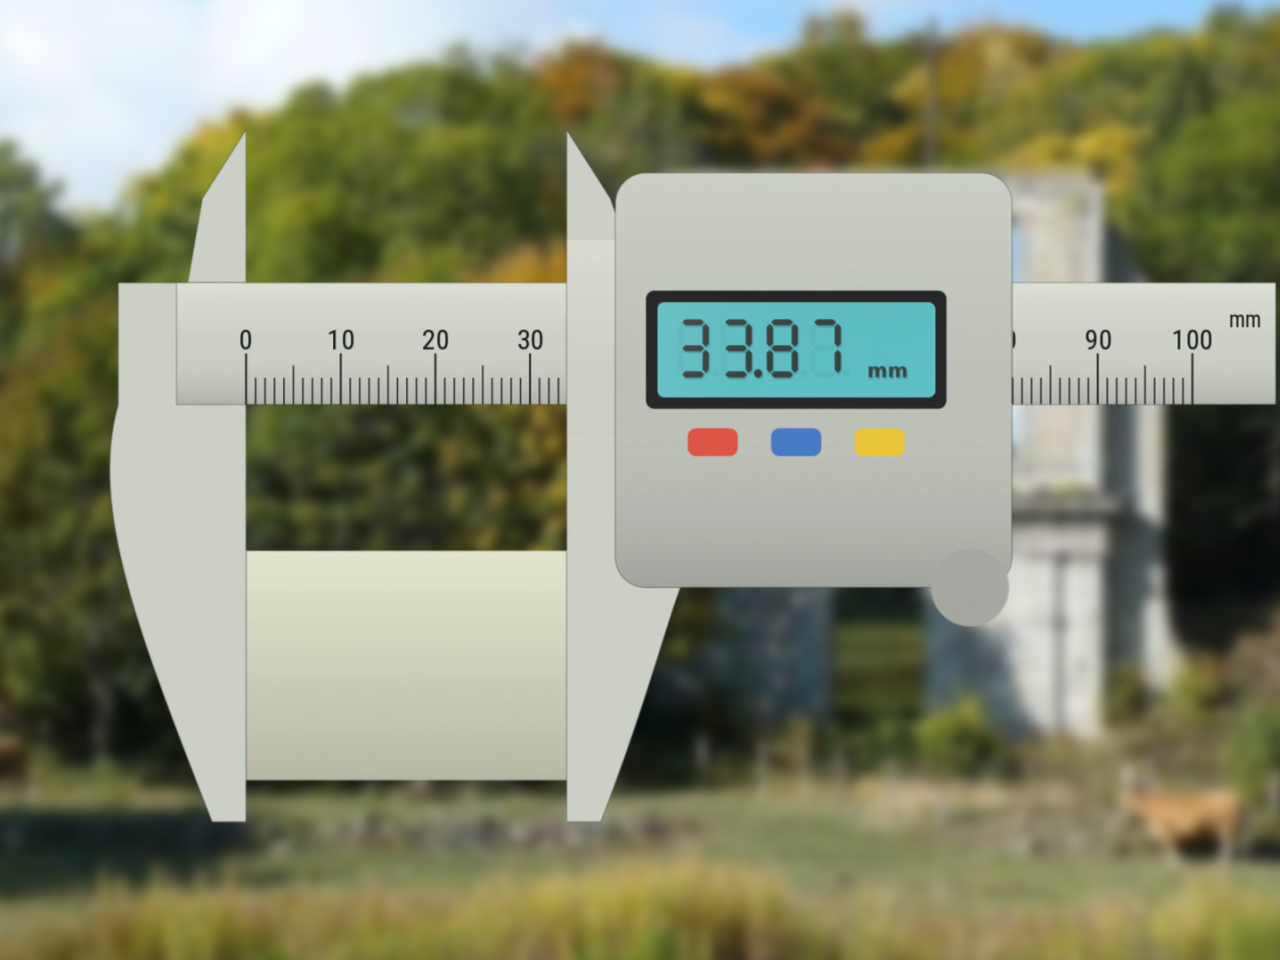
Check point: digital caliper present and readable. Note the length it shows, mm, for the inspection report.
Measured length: 33.87 mm
